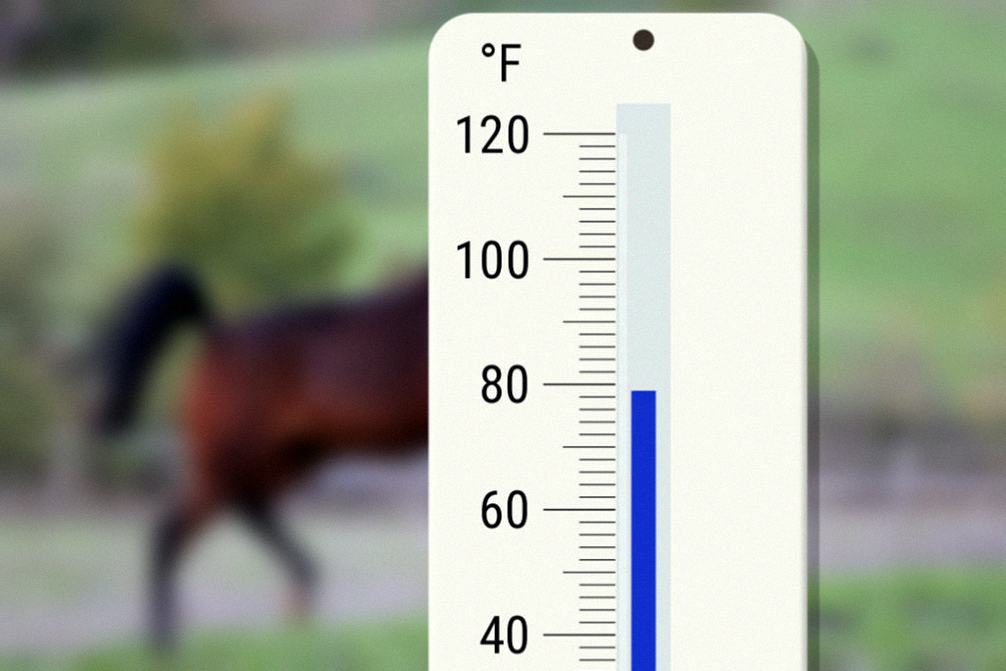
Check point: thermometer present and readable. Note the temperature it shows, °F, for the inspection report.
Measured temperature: 79 °F
